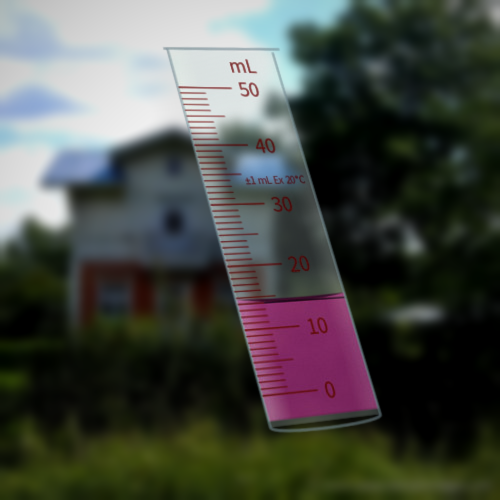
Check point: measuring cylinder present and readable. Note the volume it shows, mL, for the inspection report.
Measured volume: 14 mL
